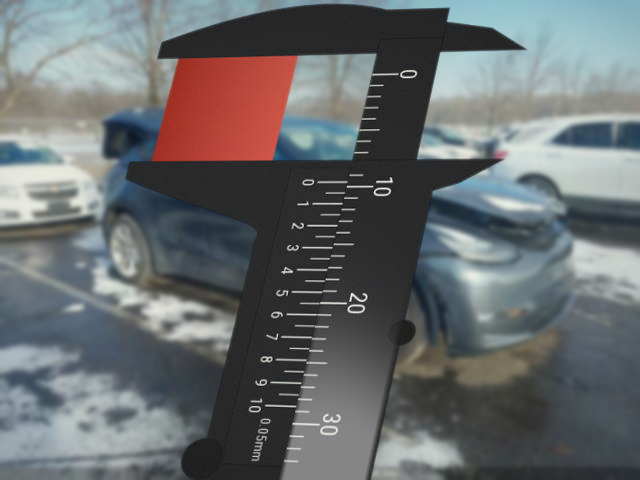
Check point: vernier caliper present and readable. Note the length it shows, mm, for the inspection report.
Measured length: 9.6 mm
